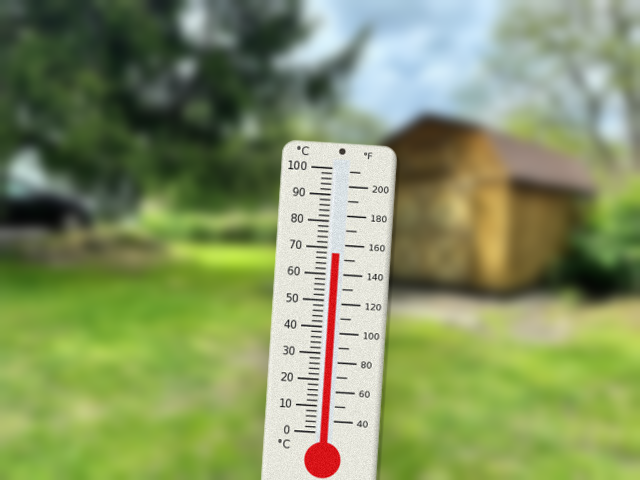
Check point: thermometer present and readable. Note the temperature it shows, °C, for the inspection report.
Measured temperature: 68 °C
